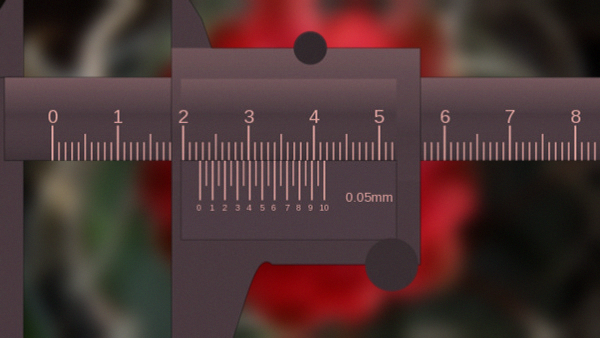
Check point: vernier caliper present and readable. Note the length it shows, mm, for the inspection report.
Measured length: 22.6 mm
